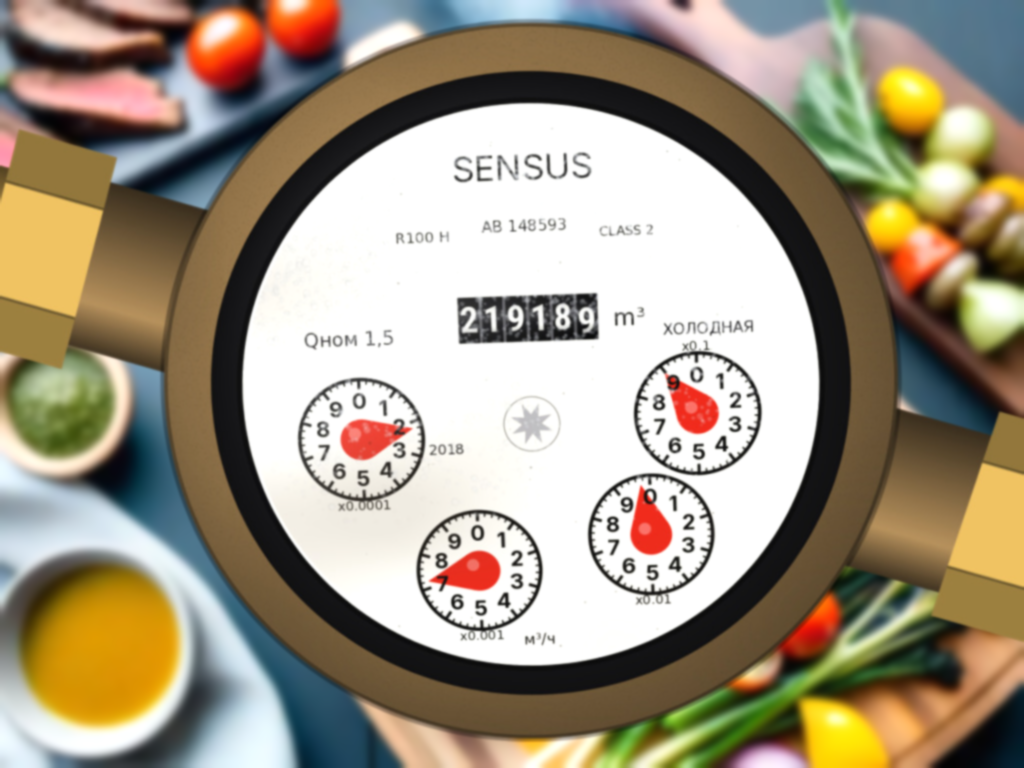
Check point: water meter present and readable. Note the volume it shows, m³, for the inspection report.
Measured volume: 219188.8972 m³
